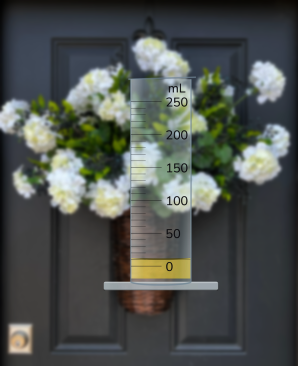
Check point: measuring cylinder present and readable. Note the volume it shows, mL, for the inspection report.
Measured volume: 10 mL
